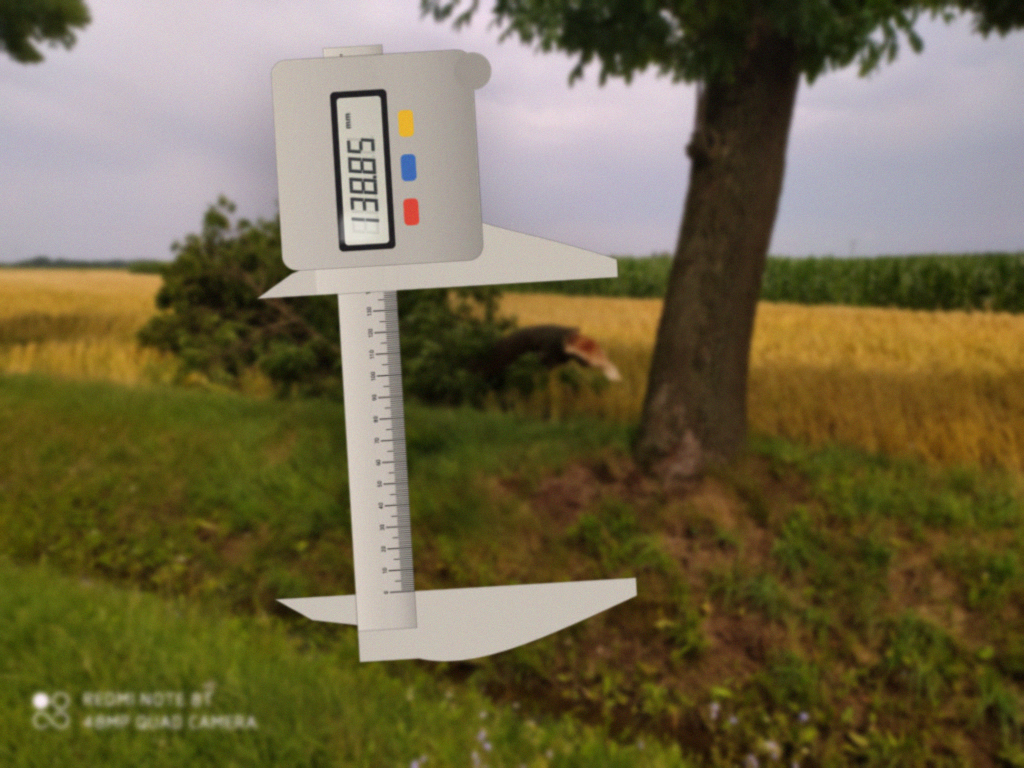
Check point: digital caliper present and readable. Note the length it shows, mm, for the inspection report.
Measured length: 138.85 mm
